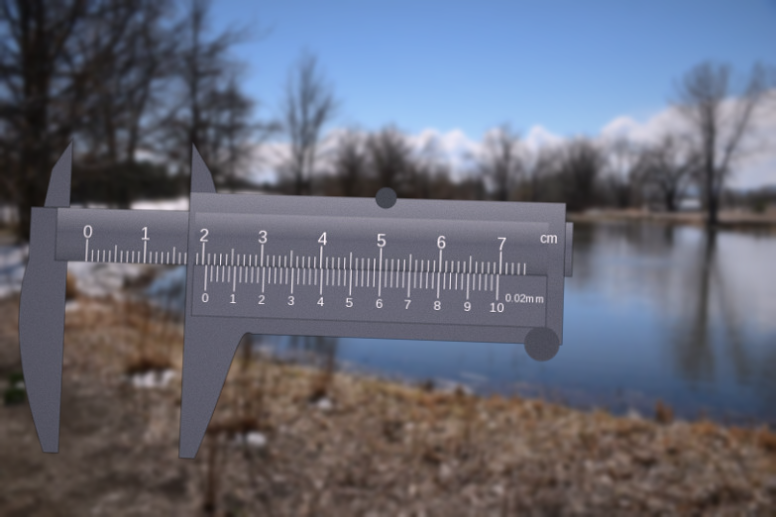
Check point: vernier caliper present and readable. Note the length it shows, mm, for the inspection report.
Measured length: 20.6 mm
